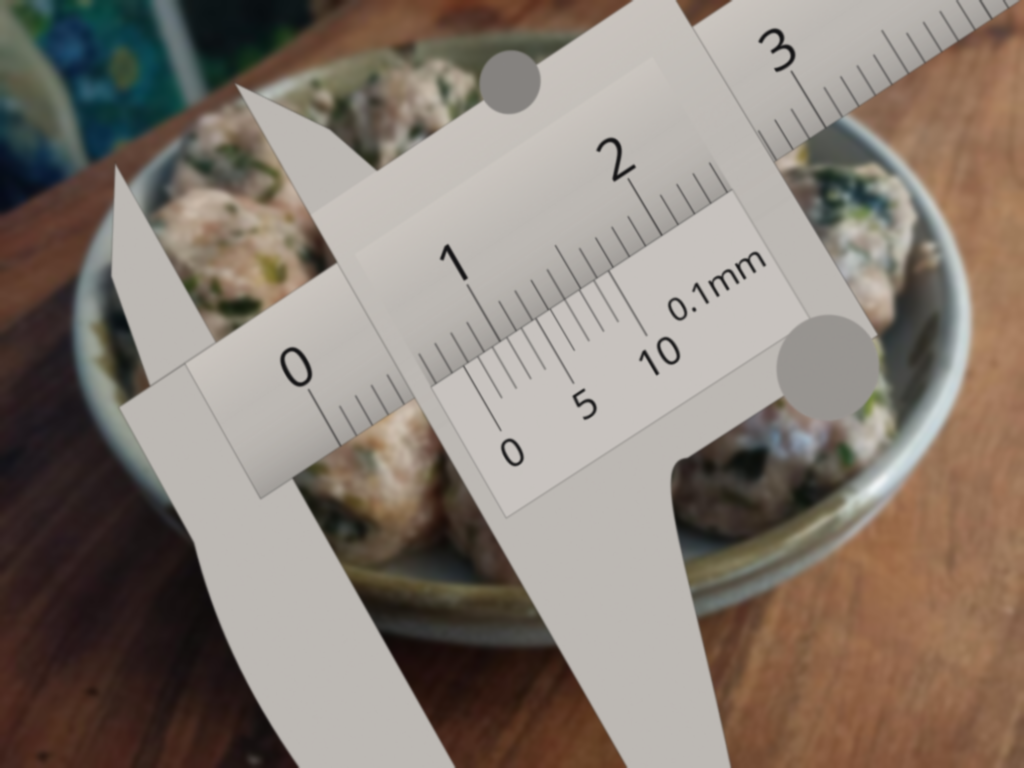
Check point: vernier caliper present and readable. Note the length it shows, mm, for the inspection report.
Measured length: 7.7 mm
